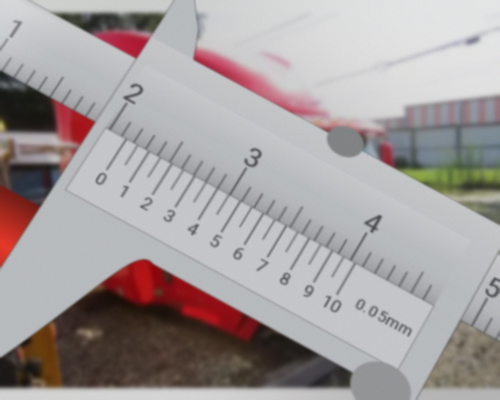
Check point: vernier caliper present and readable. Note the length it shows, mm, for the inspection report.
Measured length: 21.4 mm
